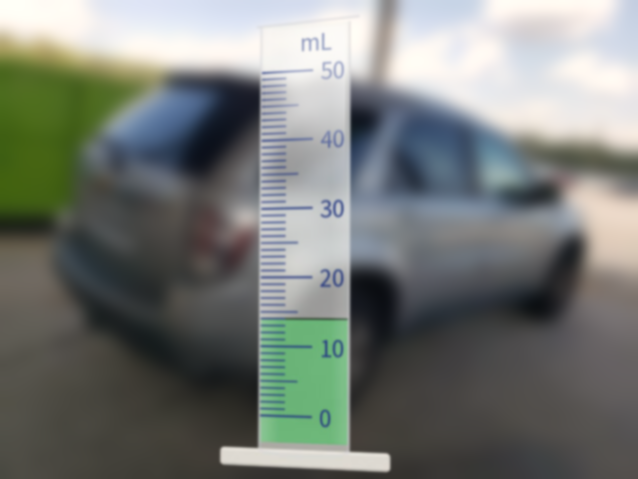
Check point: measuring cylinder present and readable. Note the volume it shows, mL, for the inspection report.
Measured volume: 14 mL
